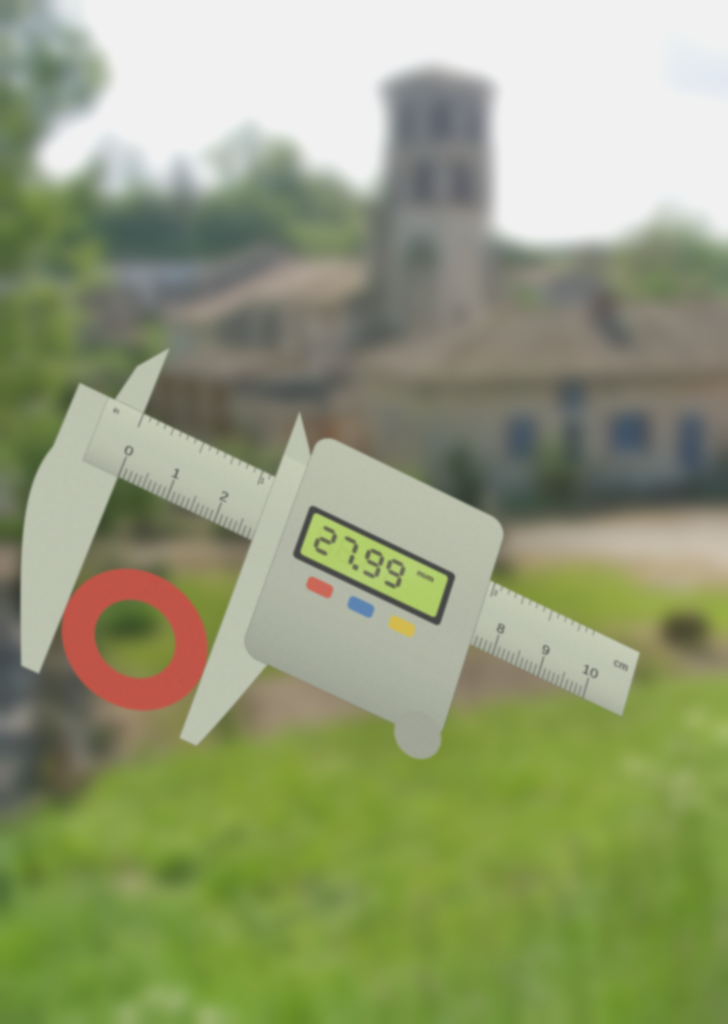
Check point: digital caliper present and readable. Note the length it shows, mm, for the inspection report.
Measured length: 27.99 mm
